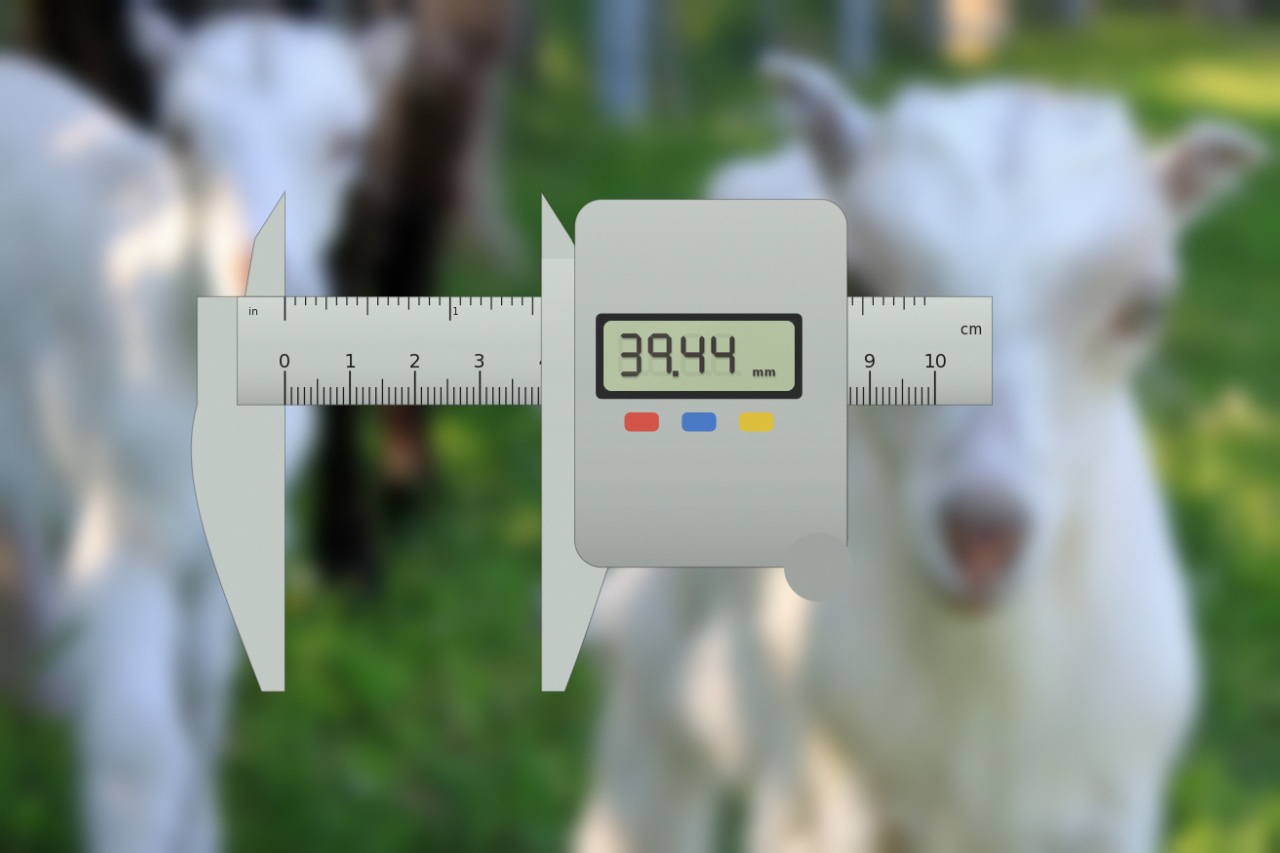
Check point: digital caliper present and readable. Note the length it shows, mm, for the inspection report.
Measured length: 39.44 mm
